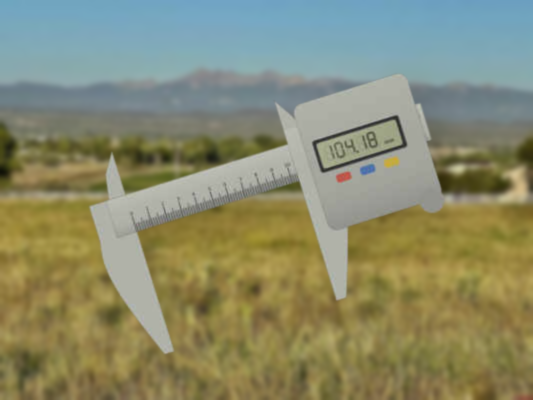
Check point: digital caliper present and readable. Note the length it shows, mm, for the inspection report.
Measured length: 104.18 mm
